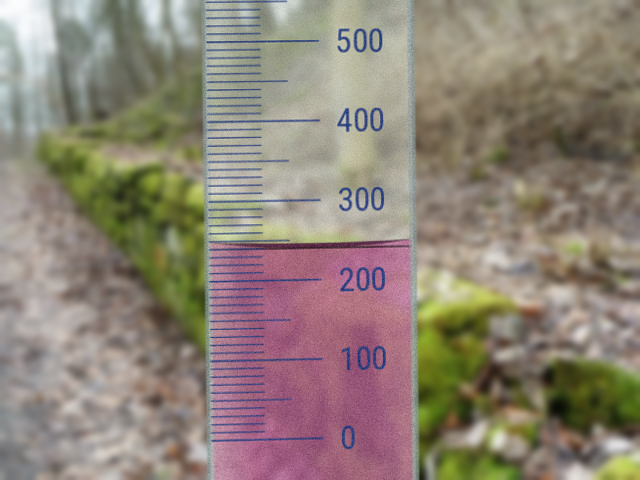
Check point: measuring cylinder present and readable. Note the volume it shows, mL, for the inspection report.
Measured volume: 240 mL
